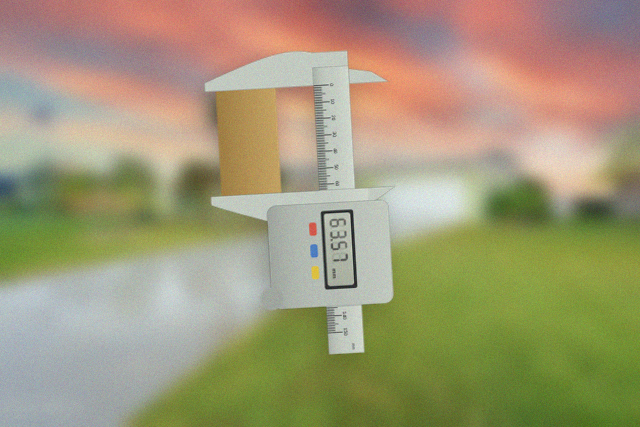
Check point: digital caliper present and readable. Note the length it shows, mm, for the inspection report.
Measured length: 63.57 mm
